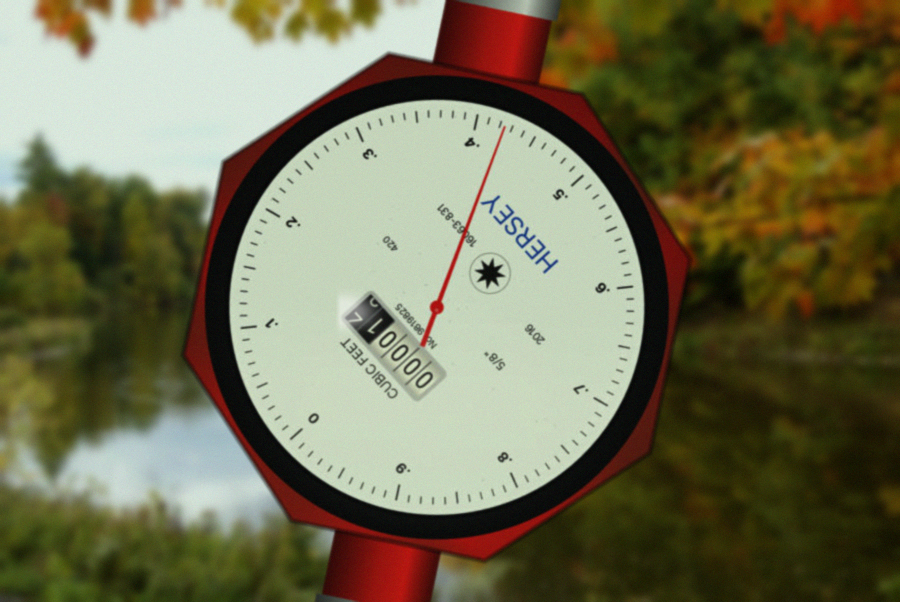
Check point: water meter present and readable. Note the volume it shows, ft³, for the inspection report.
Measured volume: 12.42 ft³
